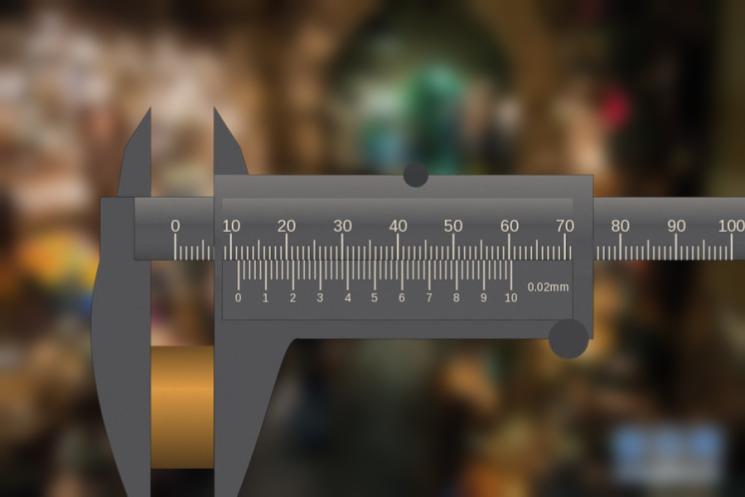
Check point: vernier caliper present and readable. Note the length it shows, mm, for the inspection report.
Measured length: 11.4 mm
